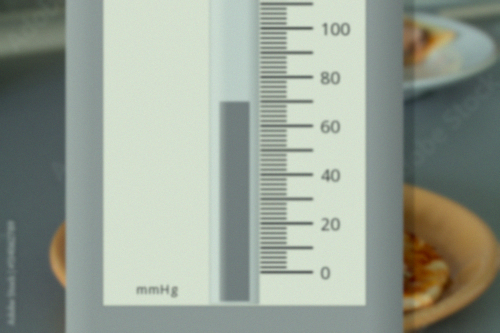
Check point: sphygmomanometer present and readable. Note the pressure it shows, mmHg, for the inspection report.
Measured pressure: 70 mmHg
